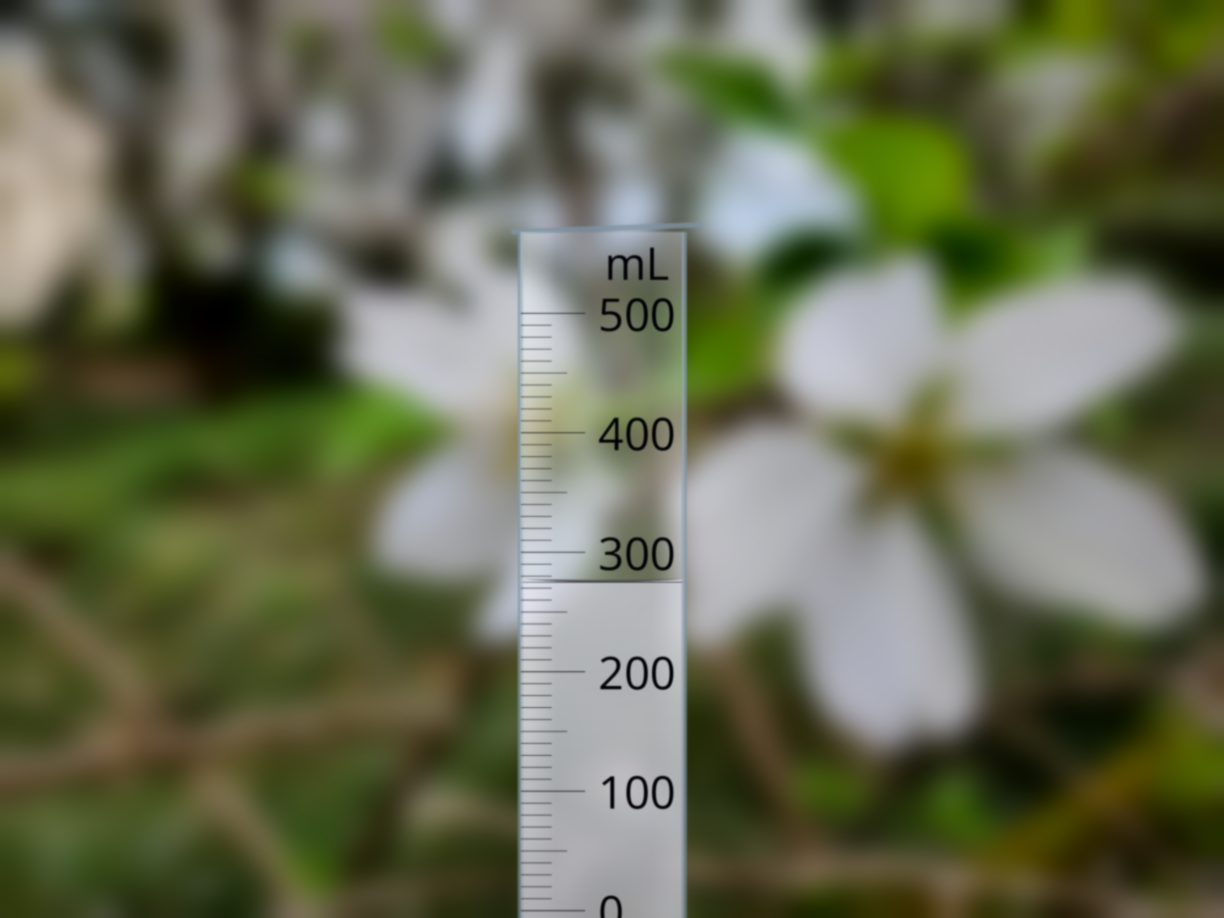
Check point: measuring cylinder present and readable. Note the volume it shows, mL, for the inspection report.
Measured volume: 275 mL
